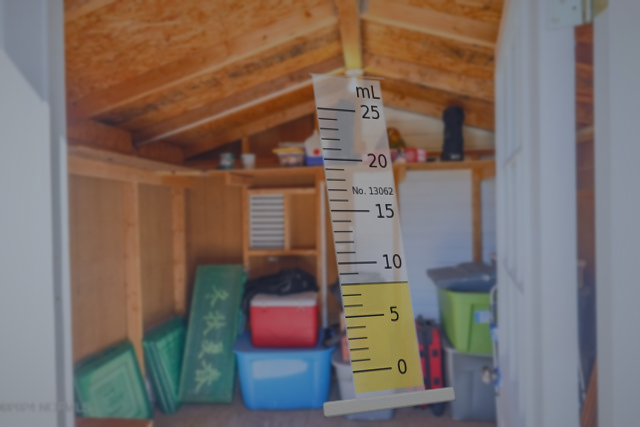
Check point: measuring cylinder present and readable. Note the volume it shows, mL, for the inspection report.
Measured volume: 8 mL
